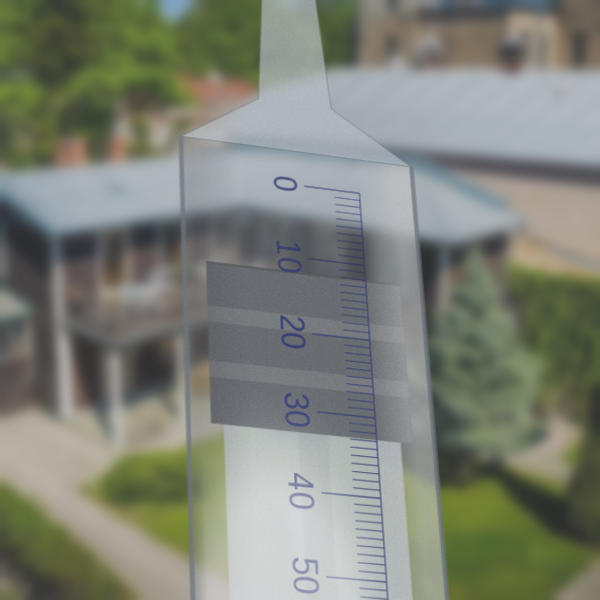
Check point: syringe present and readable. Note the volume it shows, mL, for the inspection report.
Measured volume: 12 mL
